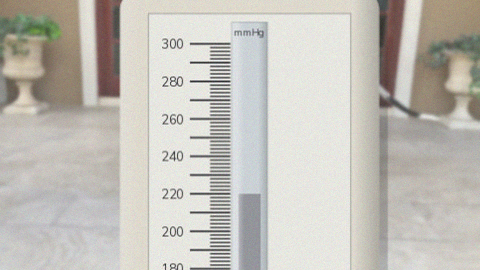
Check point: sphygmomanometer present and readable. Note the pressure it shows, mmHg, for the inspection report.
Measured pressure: 220 mmHg
